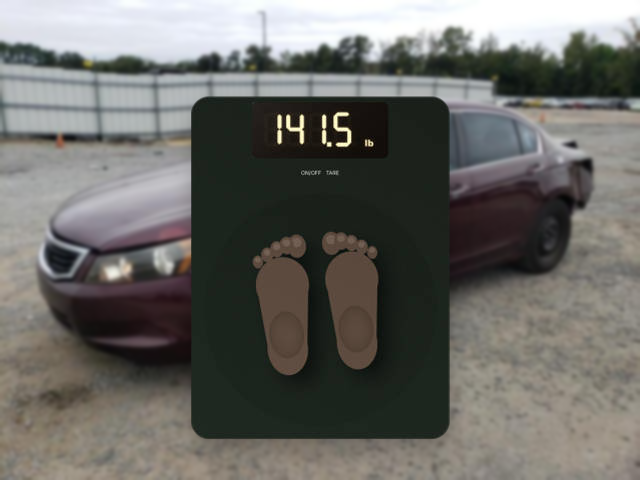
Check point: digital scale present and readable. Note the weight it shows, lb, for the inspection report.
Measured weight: 141.5 lb
